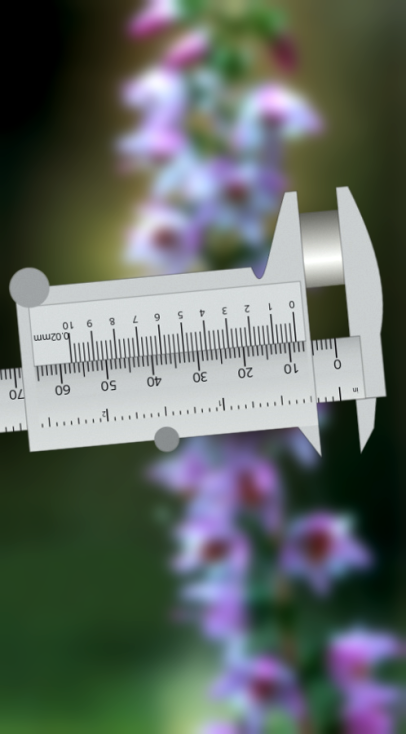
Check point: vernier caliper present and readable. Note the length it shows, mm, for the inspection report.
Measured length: 8.5 mm
